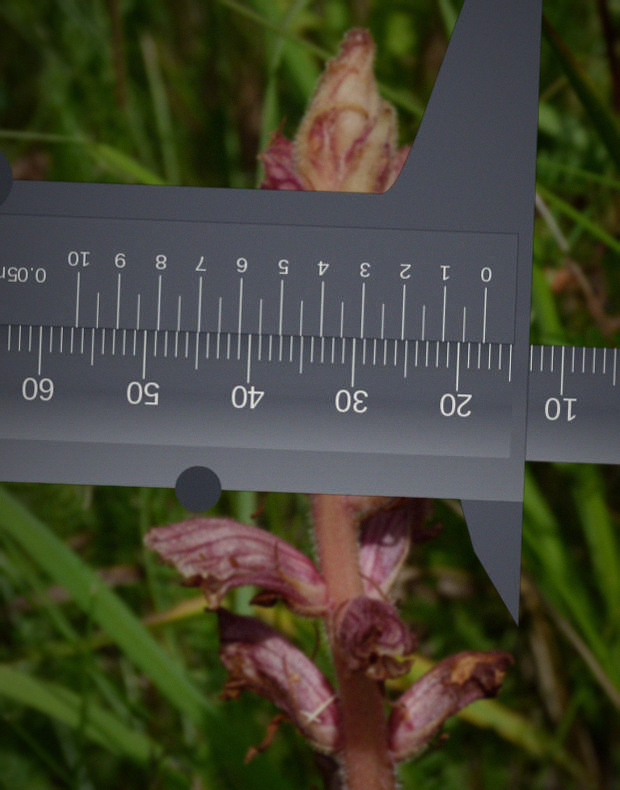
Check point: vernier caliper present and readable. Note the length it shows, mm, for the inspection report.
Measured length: 17.6 mm
